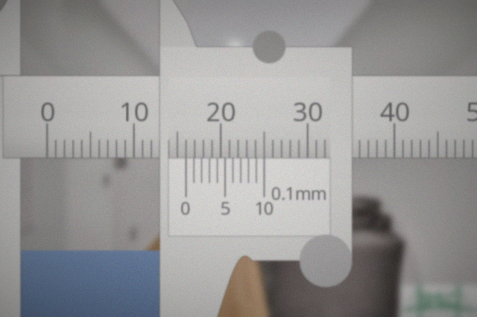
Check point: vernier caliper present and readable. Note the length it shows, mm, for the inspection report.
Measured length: 16.0 mm
